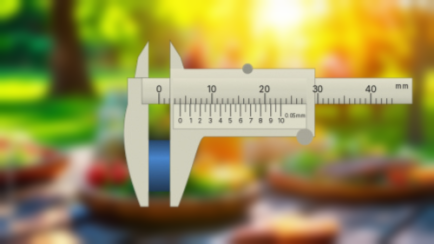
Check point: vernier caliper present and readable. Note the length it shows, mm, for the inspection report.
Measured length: 4.0 mm
